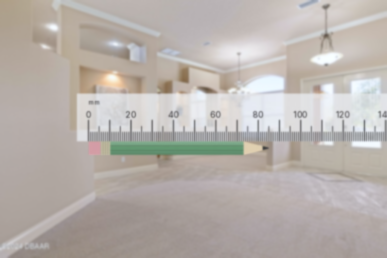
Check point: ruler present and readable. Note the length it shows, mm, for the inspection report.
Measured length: 85 mm
